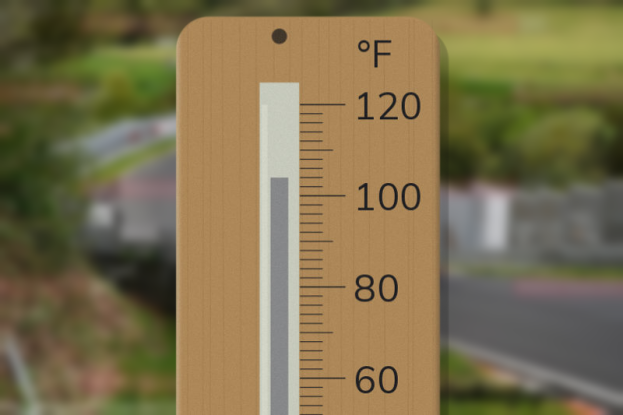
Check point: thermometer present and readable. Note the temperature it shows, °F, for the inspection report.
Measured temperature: 104 °F
